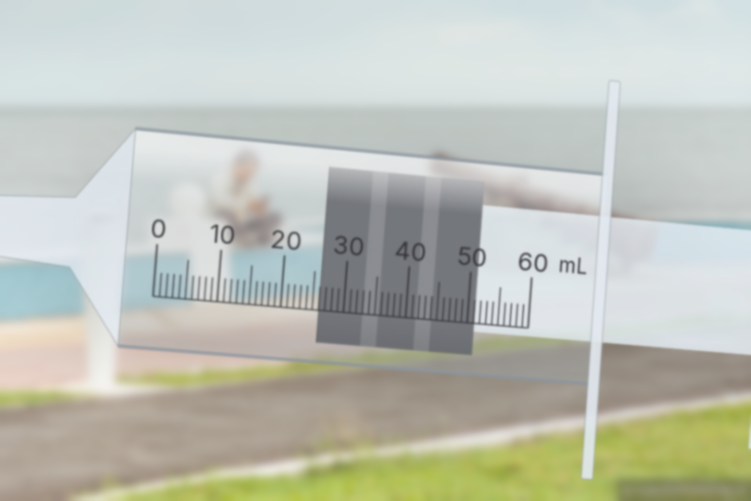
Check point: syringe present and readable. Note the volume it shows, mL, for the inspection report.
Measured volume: 26 mL
